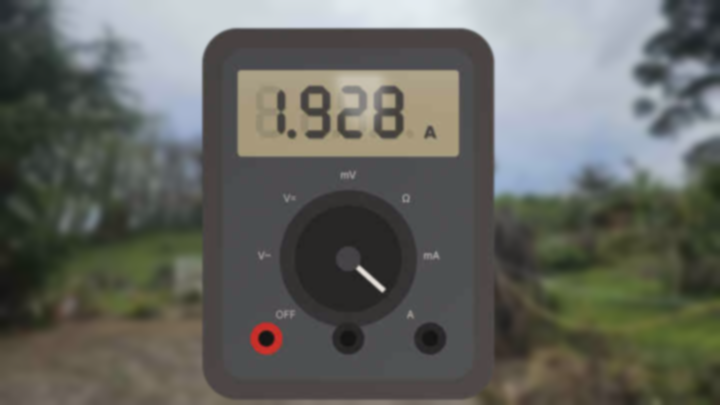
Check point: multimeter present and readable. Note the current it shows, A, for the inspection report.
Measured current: 1.928 A
